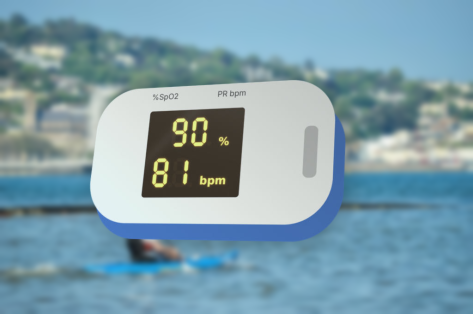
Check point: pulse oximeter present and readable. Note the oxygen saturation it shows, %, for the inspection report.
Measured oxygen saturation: 90 %
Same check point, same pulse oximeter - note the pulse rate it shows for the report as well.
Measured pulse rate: 81 bpm
